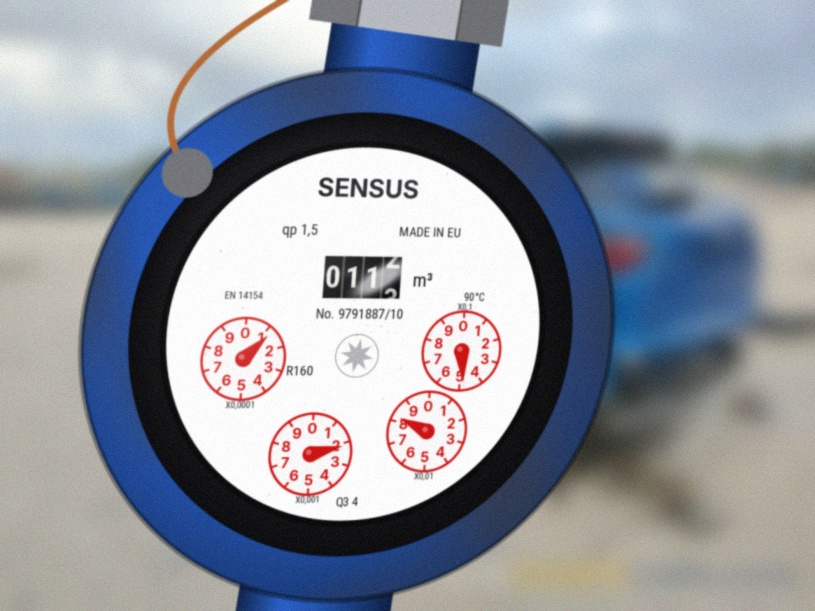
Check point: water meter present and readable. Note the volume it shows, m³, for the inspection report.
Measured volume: 112.4821 m³
